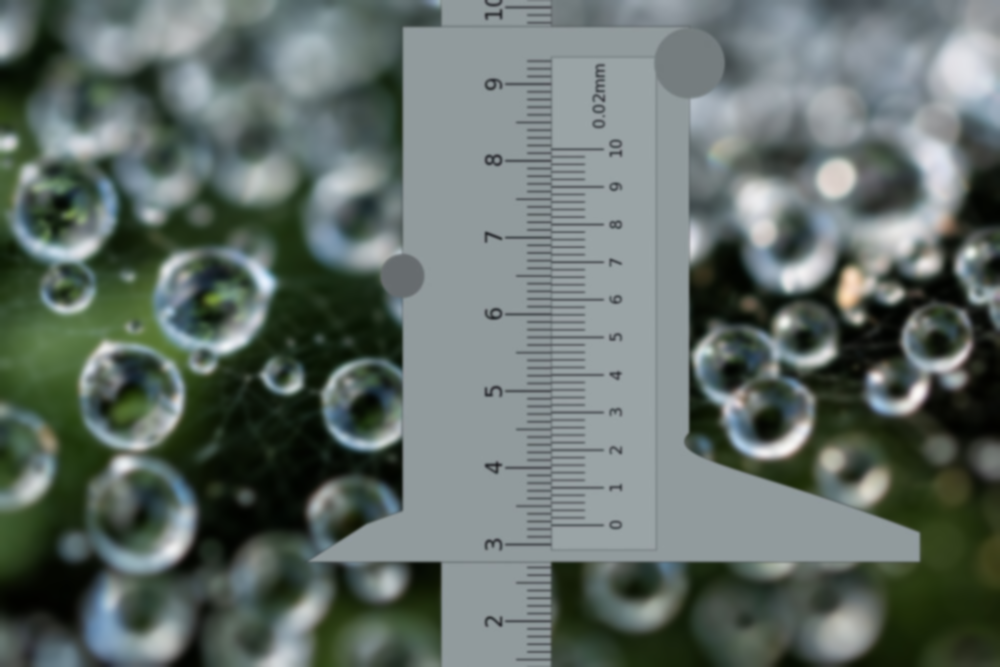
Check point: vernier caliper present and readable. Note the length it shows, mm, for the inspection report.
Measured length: 32.5 mm
